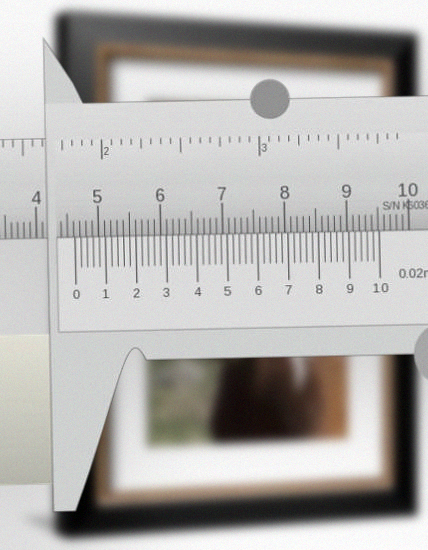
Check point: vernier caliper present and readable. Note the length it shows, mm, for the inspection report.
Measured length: 46.2 mm
